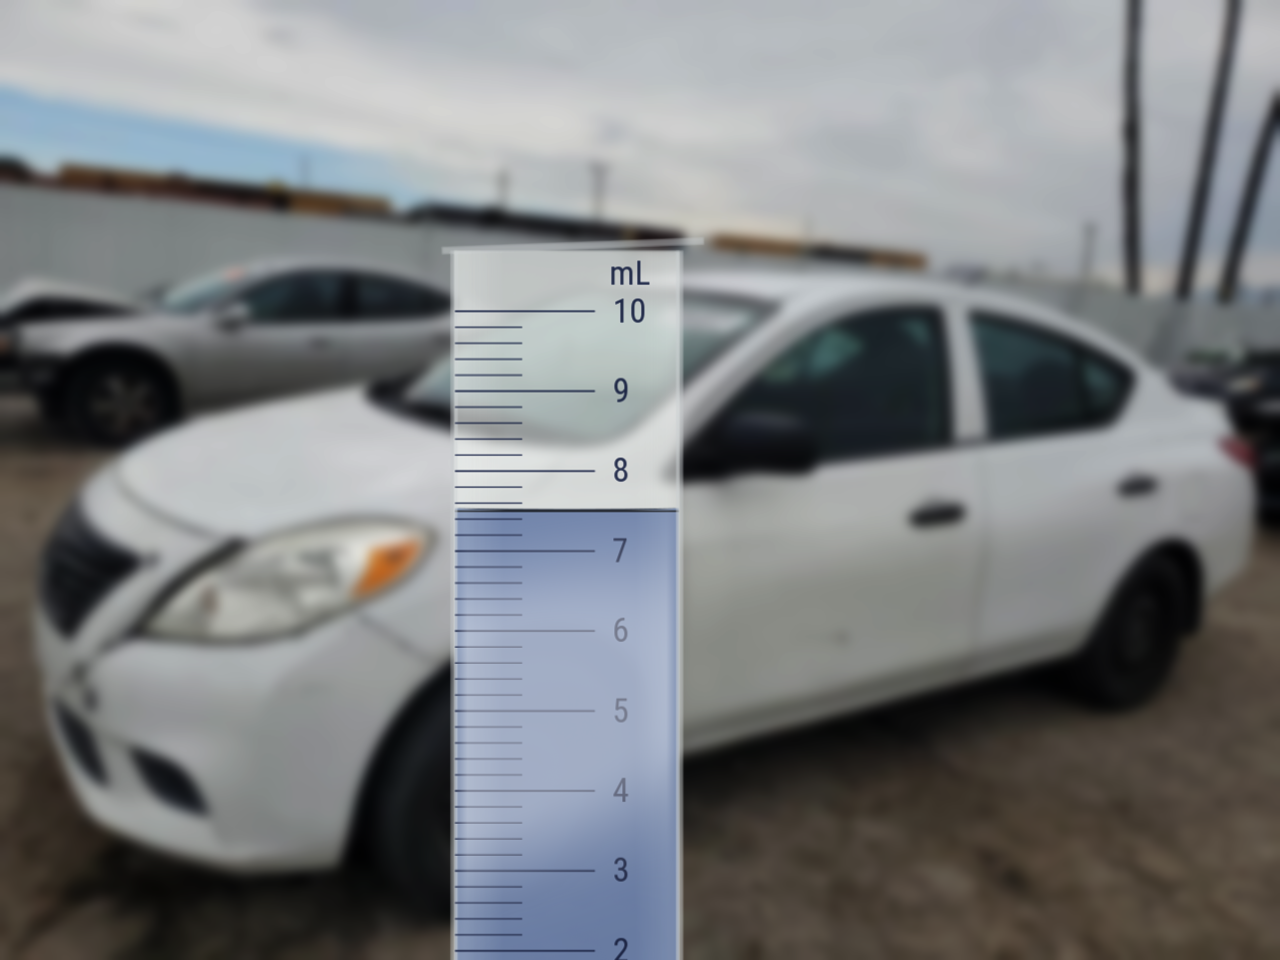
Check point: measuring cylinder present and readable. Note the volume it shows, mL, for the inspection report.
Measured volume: 7.5 mL
